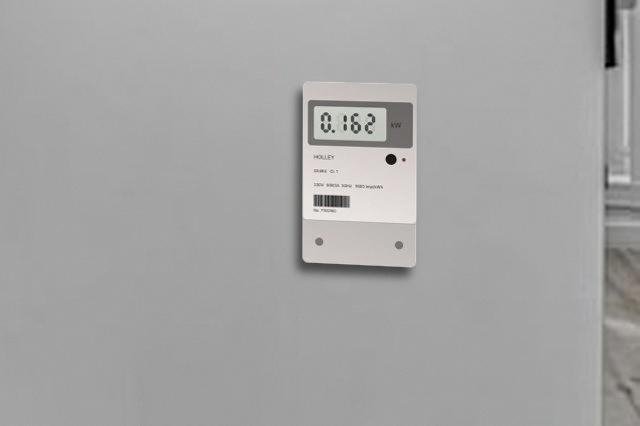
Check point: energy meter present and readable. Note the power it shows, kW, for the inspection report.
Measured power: 0.162 kW
